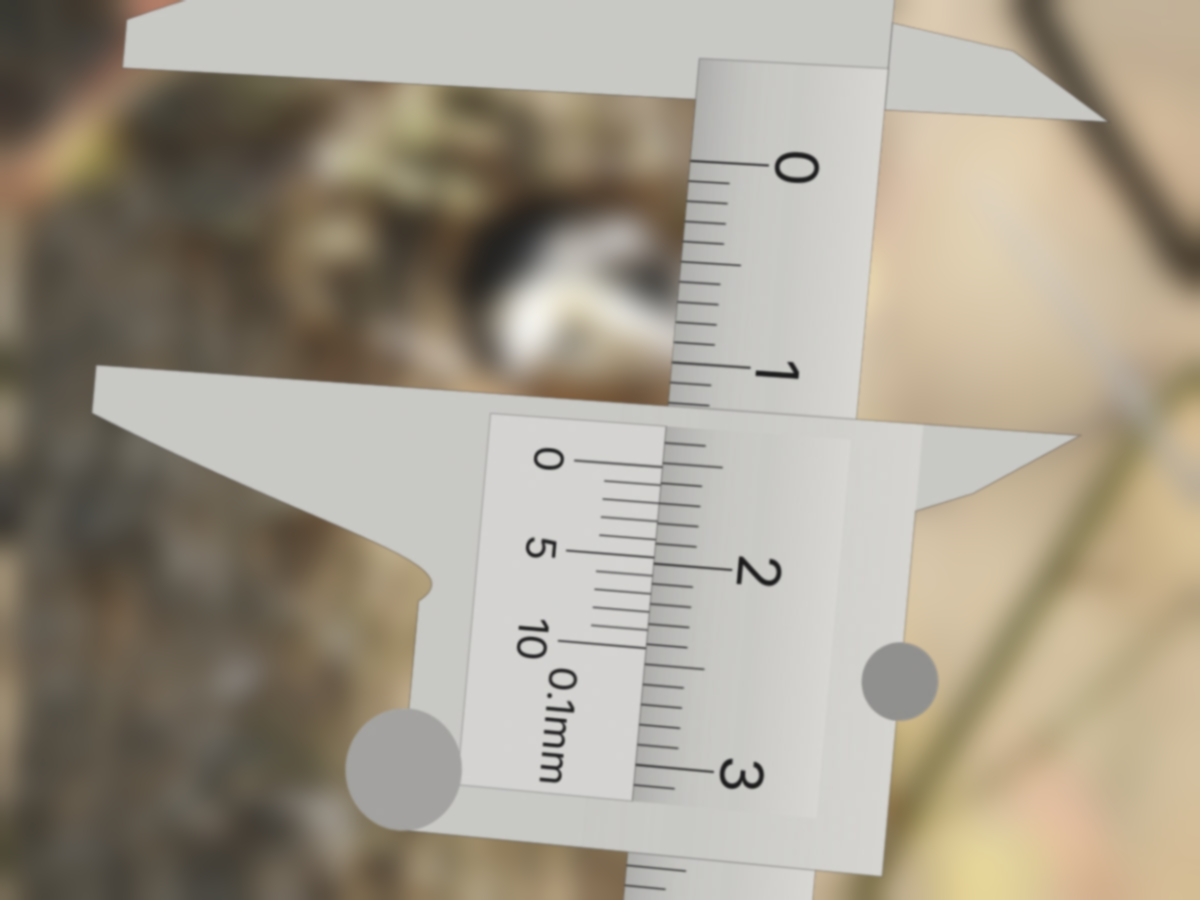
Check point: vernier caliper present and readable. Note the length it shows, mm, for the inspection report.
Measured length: 15.2 mm
